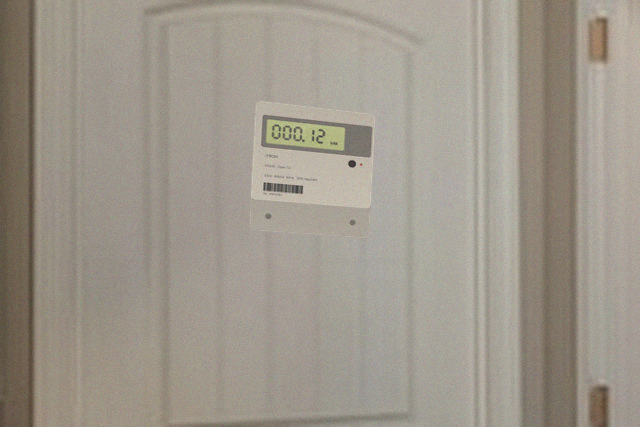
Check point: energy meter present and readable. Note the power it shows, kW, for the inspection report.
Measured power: 0.12 kW
